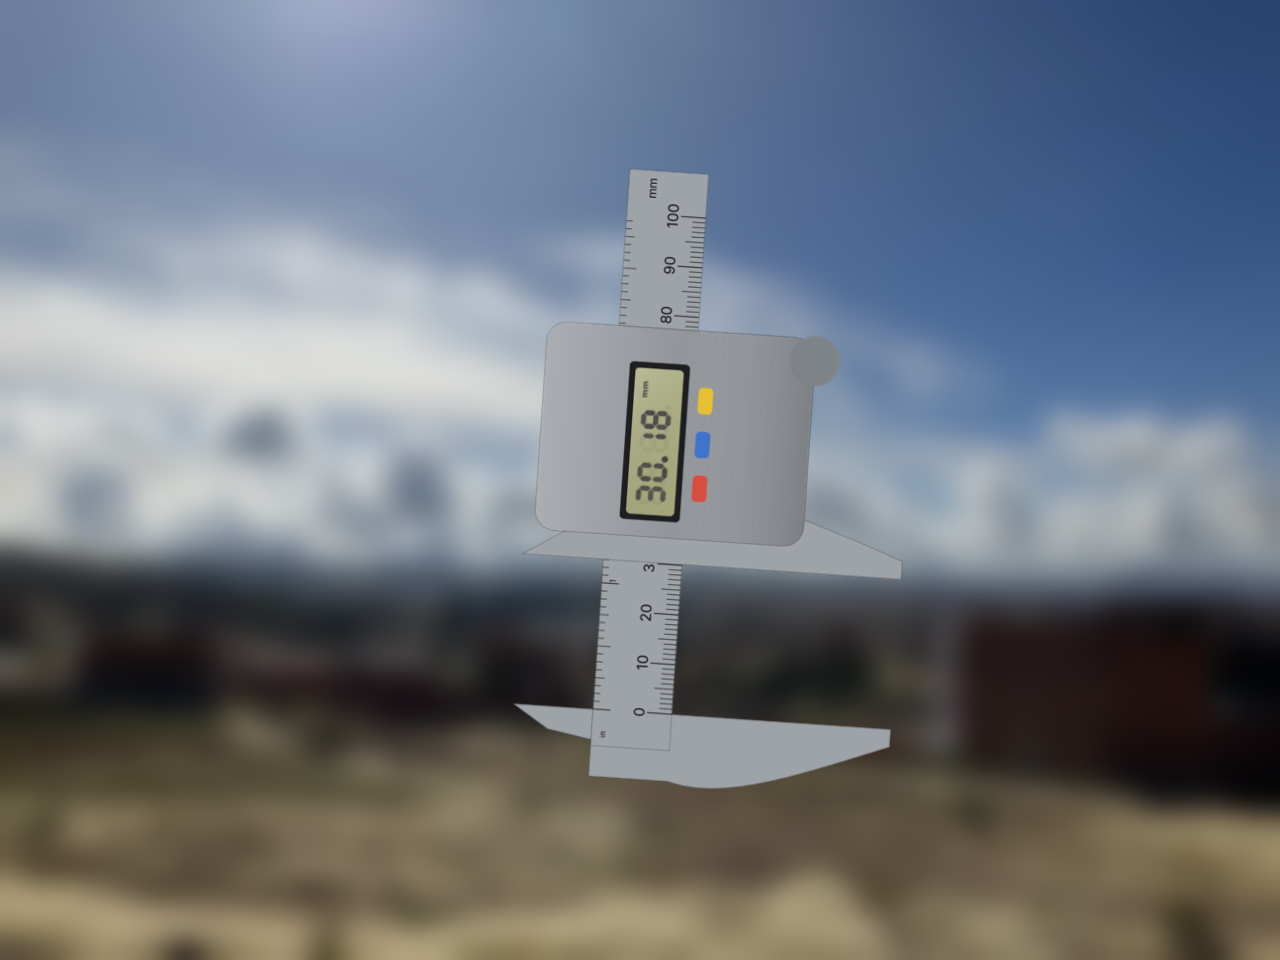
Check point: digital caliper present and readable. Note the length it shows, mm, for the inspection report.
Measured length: 30.18 mm
